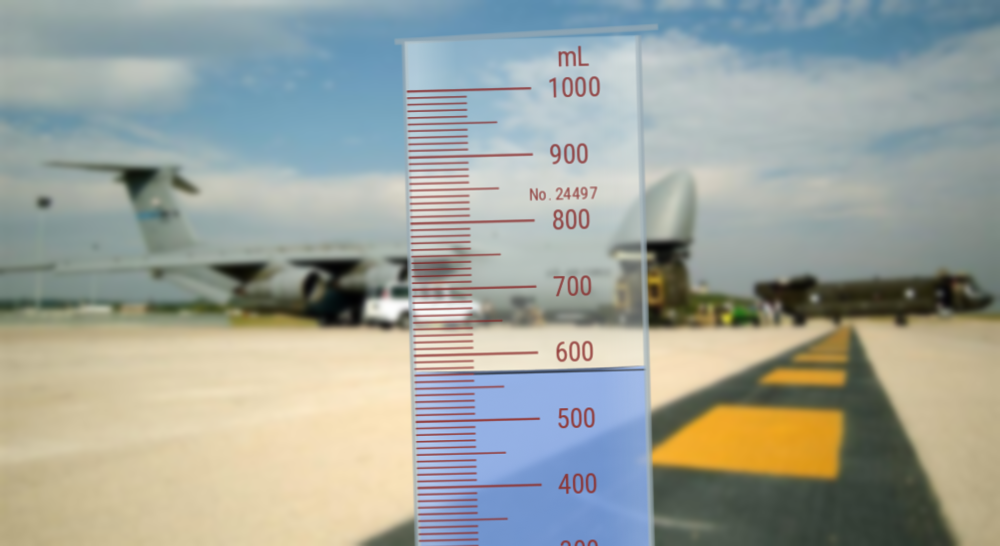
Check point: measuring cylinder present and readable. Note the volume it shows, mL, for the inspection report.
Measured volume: 570 mL
